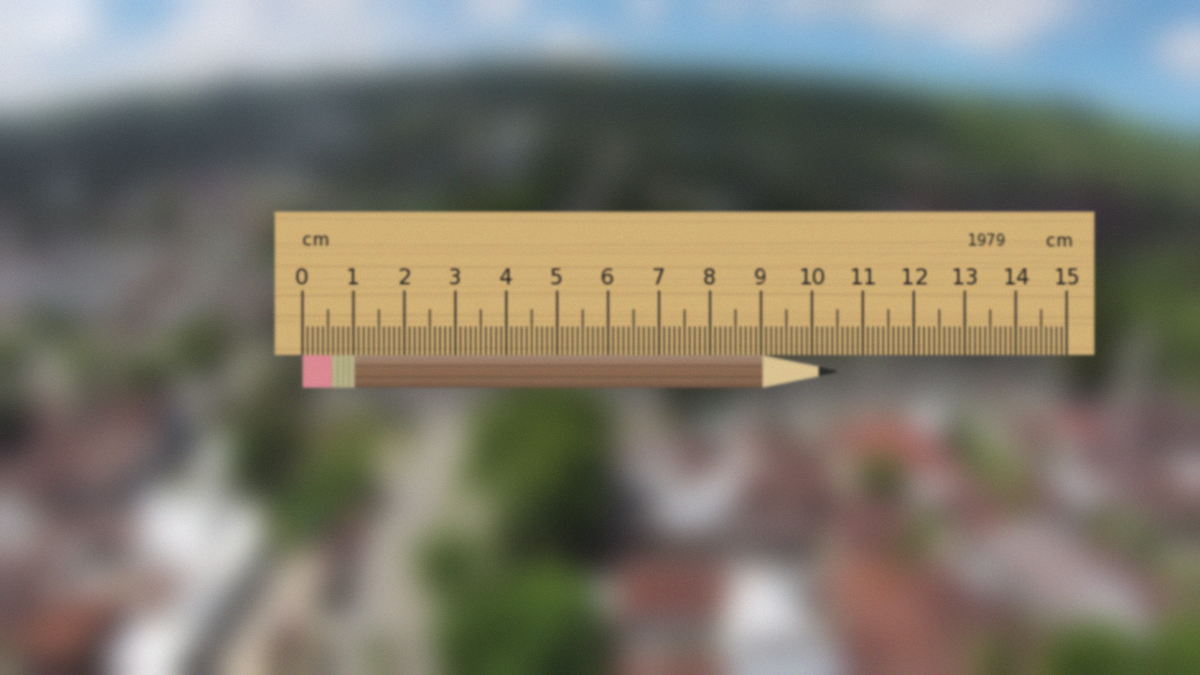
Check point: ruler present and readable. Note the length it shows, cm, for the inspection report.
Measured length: 10.5 cm
